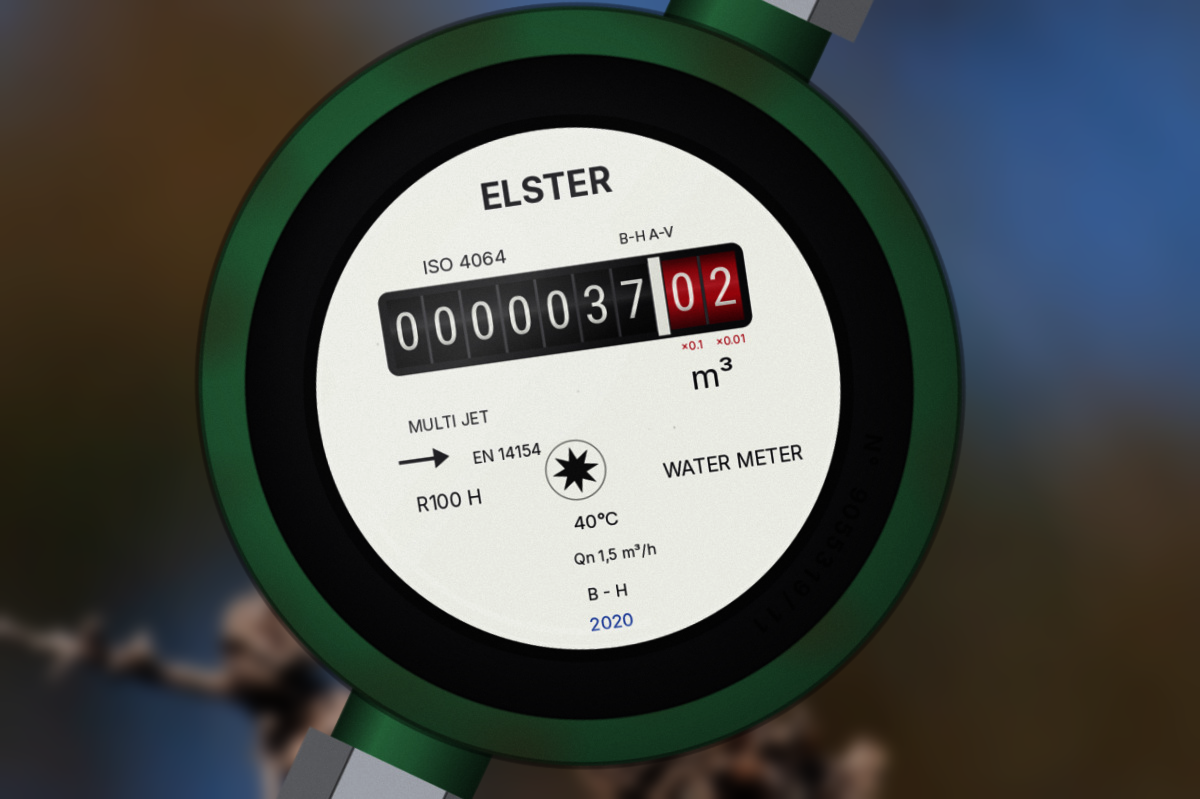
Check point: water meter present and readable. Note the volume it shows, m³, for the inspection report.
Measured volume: 37.02 m³
